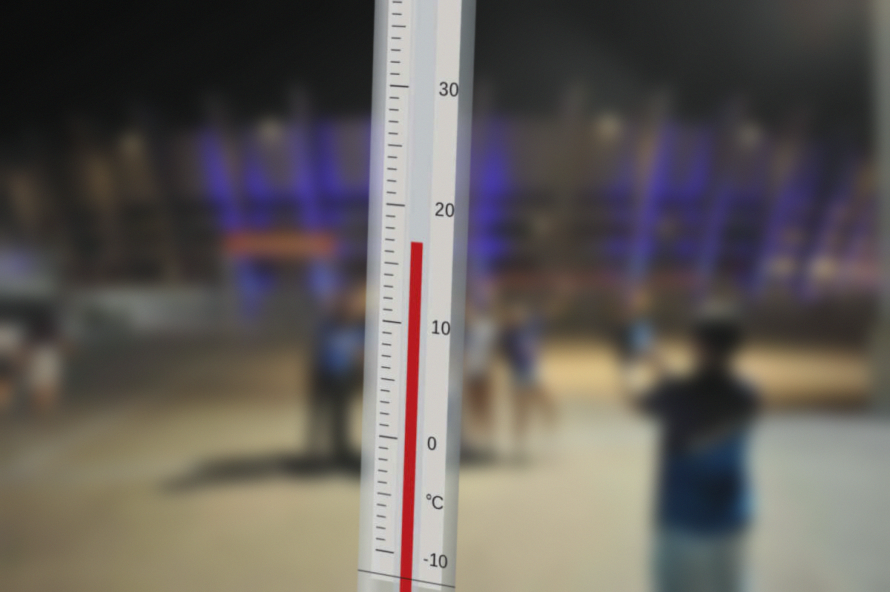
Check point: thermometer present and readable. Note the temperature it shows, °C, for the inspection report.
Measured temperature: 17 °C
